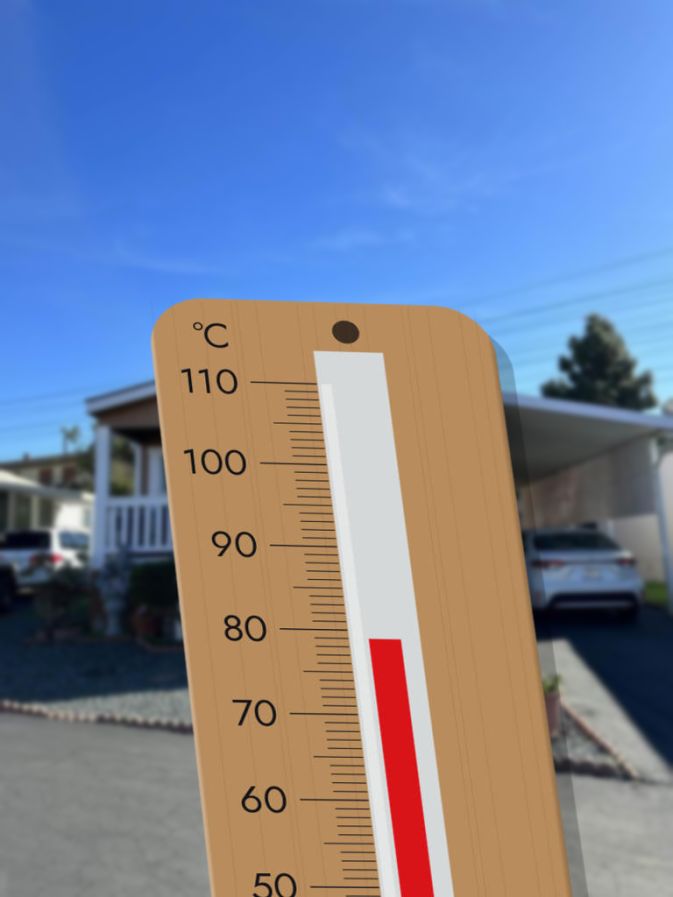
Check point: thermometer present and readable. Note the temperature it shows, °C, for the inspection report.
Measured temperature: 79 °C
